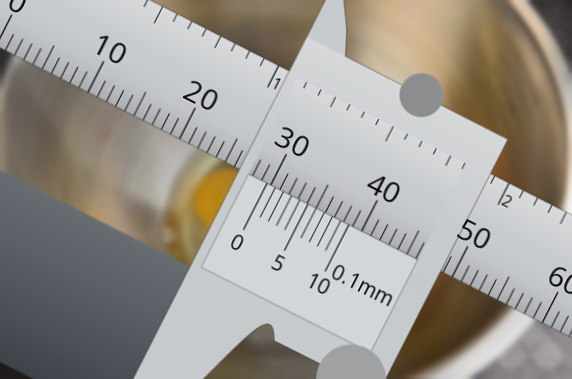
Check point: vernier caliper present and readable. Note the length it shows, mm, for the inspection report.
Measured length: 29.6 mm
